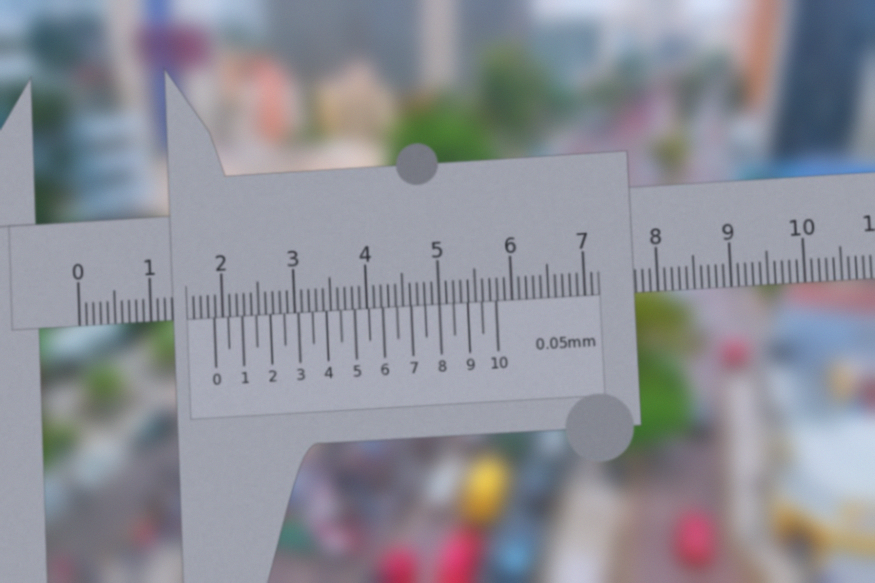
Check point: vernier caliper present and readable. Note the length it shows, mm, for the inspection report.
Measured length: 18.8 mm
